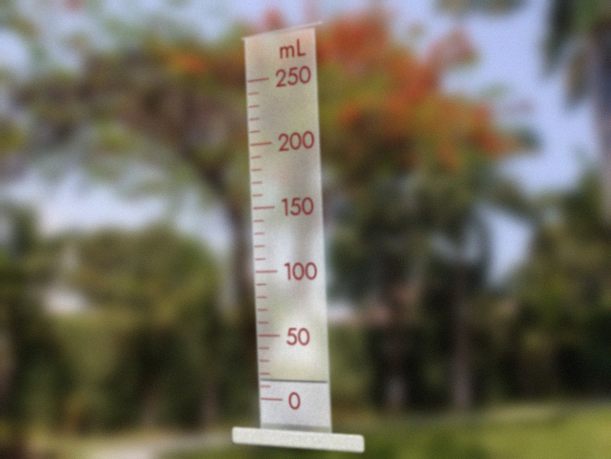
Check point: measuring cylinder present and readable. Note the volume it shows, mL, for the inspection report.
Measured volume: 15 mL
